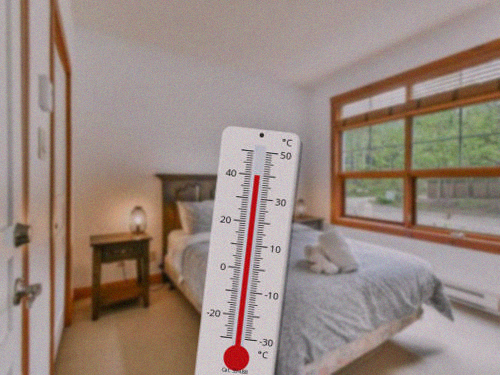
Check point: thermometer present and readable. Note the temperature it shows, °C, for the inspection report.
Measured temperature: 40 °C
